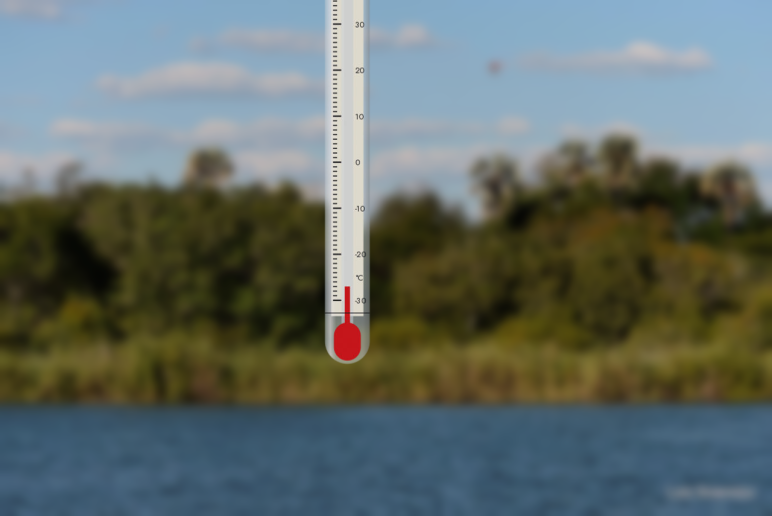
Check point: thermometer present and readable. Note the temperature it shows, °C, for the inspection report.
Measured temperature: -27 °C
